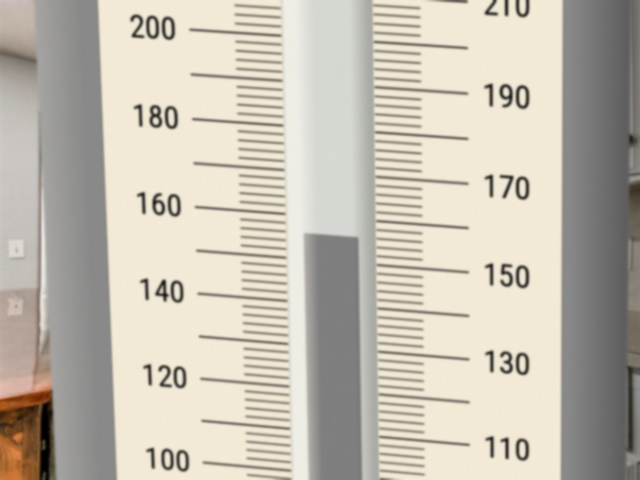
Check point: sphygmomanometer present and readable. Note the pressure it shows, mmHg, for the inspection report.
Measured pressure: 156 mmHg
